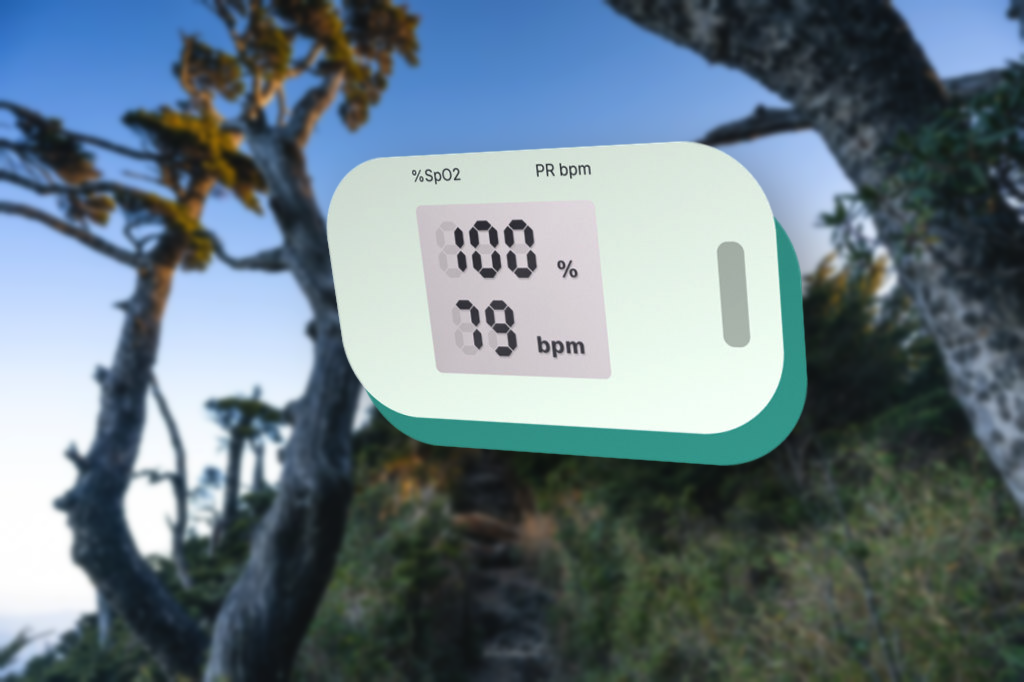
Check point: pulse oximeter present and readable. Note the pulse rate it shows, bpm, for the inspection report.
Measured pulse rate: 79 bpm
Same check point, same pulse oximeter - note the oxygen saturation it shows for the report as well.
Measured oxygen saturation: 100 %
